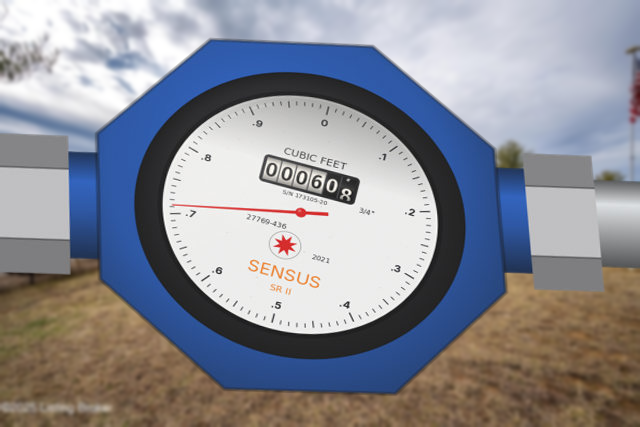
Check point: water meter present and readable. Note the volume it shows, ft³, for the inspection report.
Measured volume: 607.71 ft³
